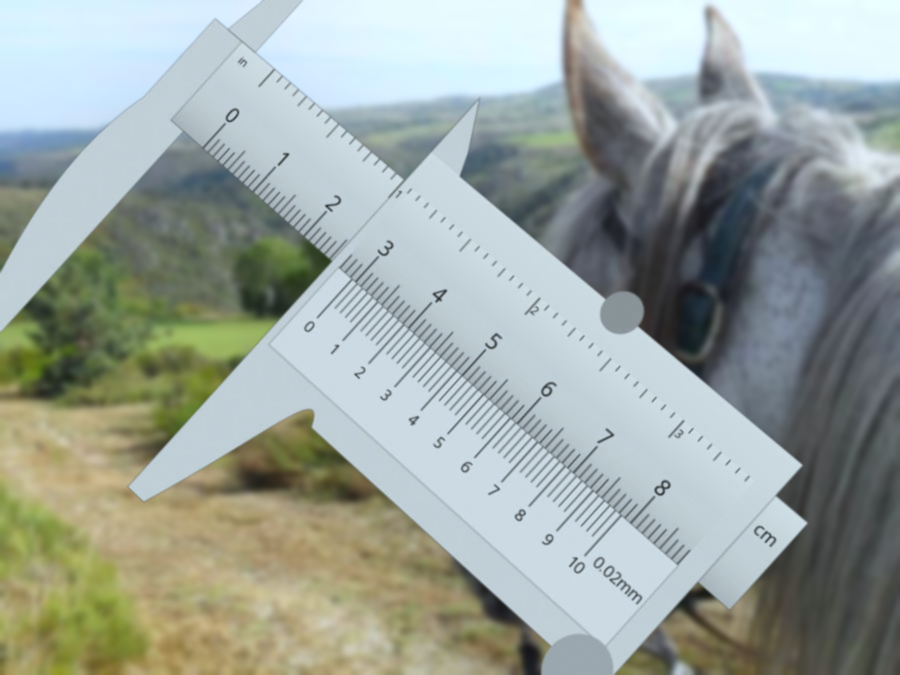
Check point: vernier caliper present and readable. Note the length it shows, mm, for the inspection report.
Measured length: 29.4 mm
